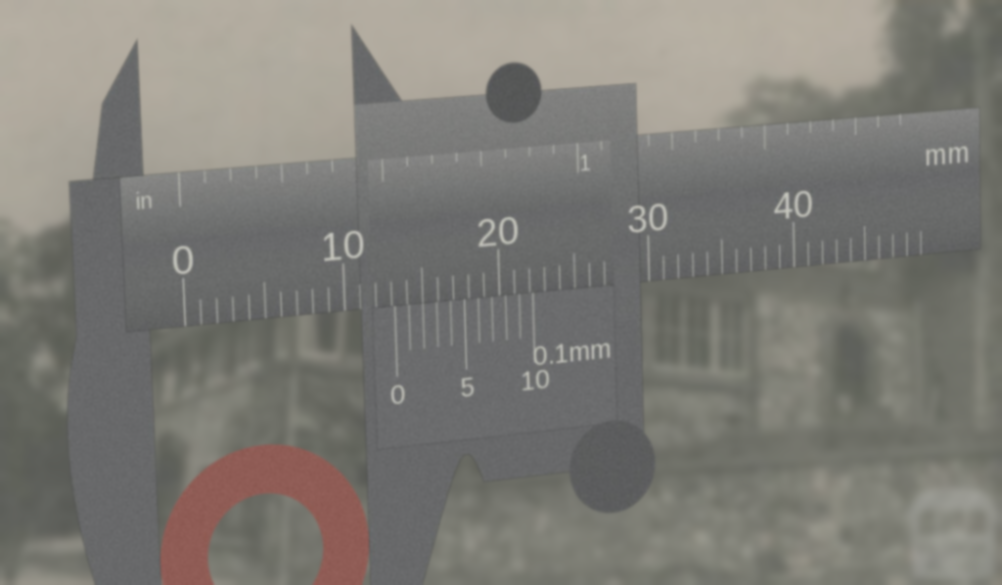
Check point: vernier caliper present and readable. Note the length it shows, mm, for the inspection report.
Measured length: 13.2 mm
